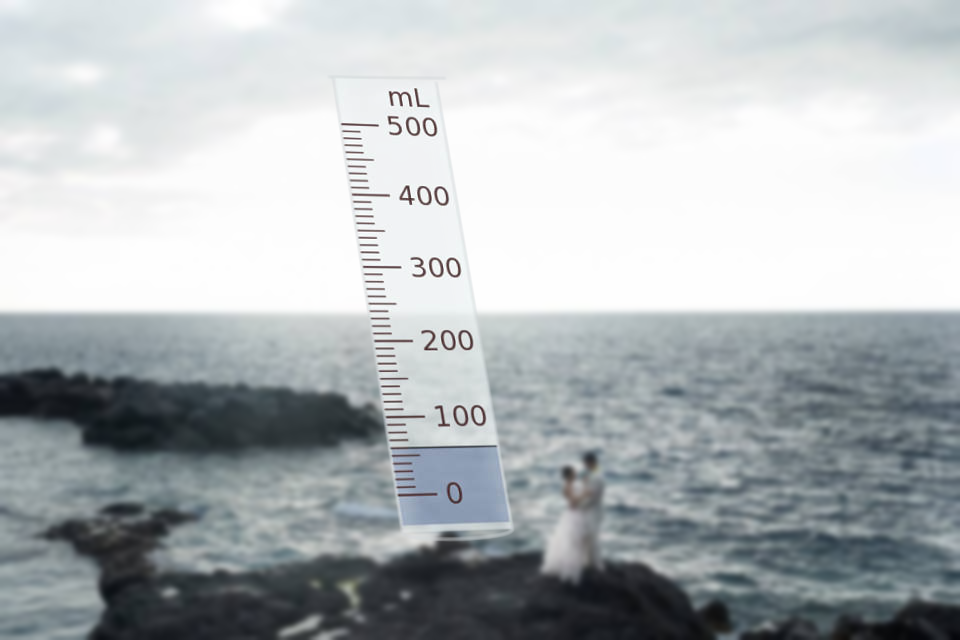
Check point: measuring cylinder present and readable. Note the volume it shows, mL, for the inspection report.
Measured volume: 60 mL
